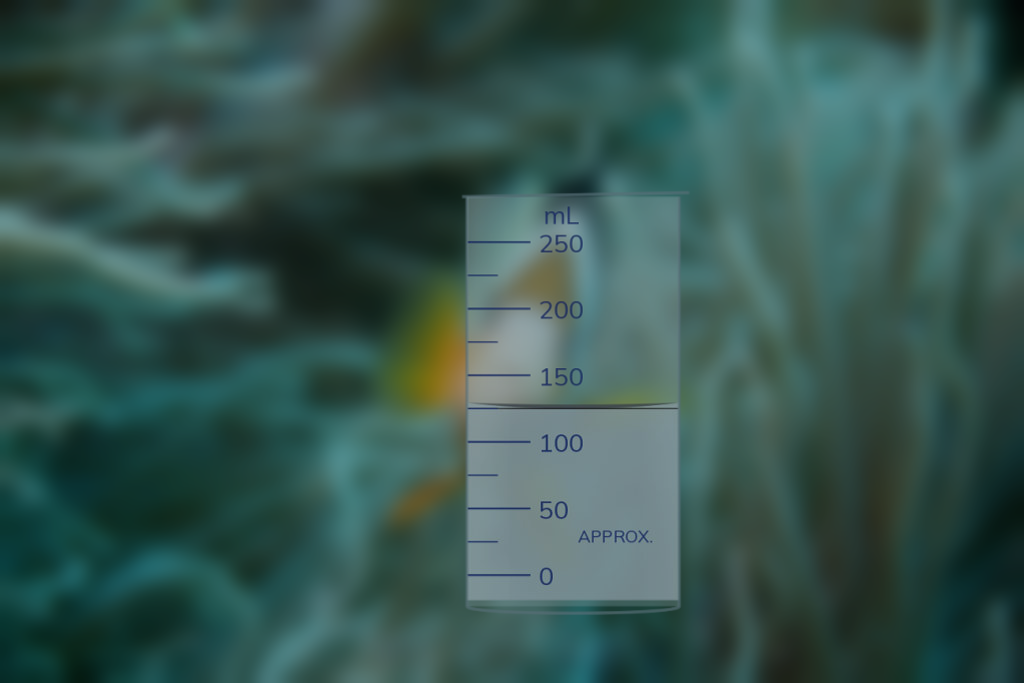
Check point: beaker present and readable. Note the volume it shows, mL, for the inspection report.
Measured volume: 125 mL
